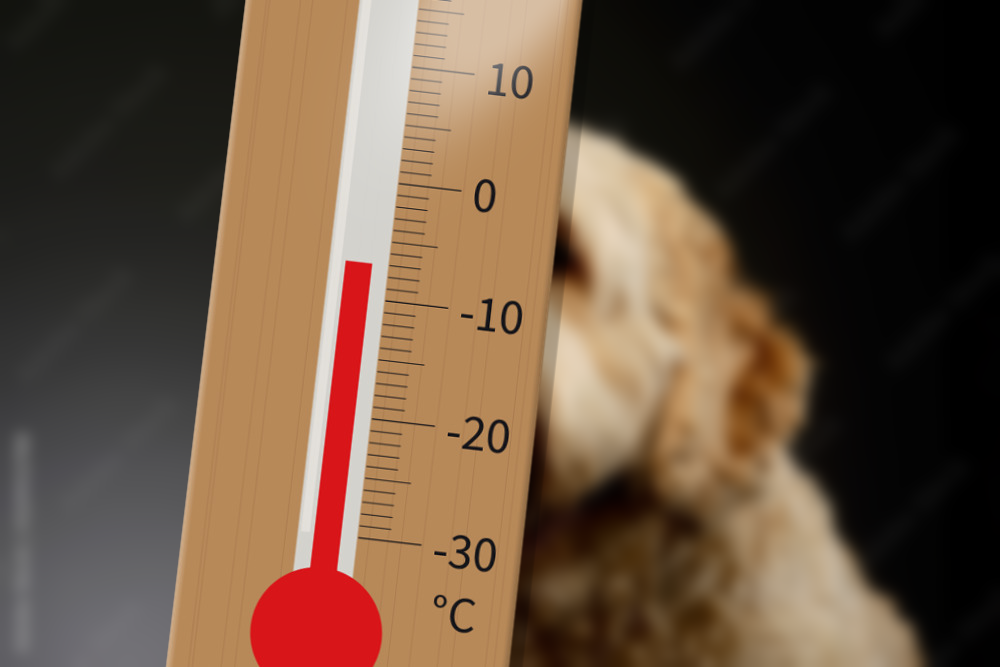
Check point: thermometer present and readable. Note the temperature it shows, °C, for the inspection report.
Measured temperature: -7 °C
